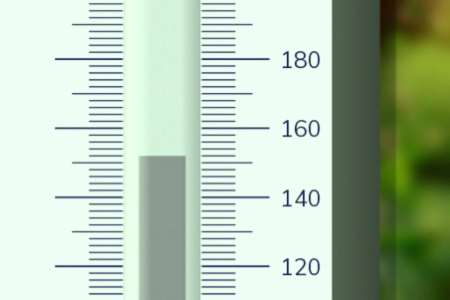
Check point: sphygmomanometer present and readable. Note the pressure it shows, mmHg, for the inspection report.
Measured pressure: 152 mmHg
